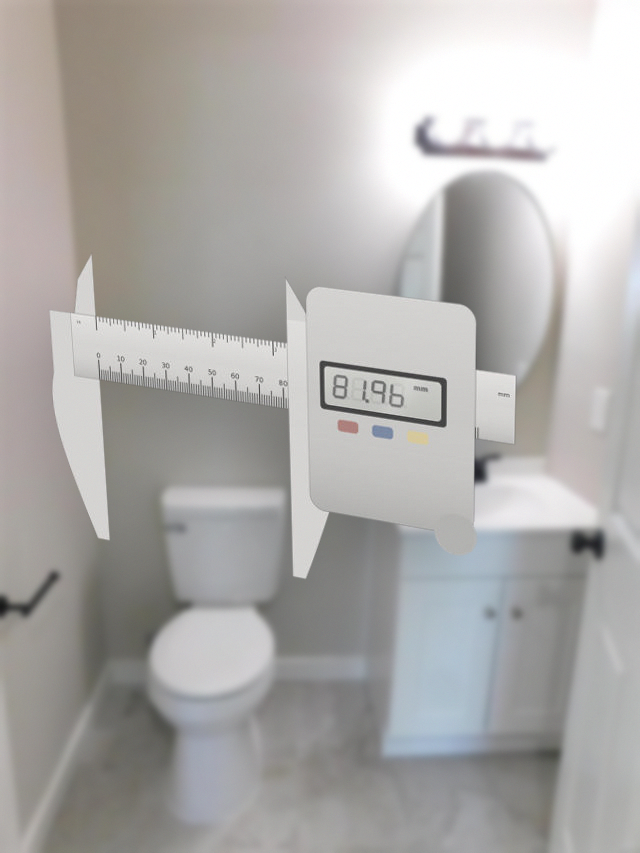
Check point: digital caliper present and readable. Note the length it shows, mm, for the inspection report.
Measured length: 81.96 mm
